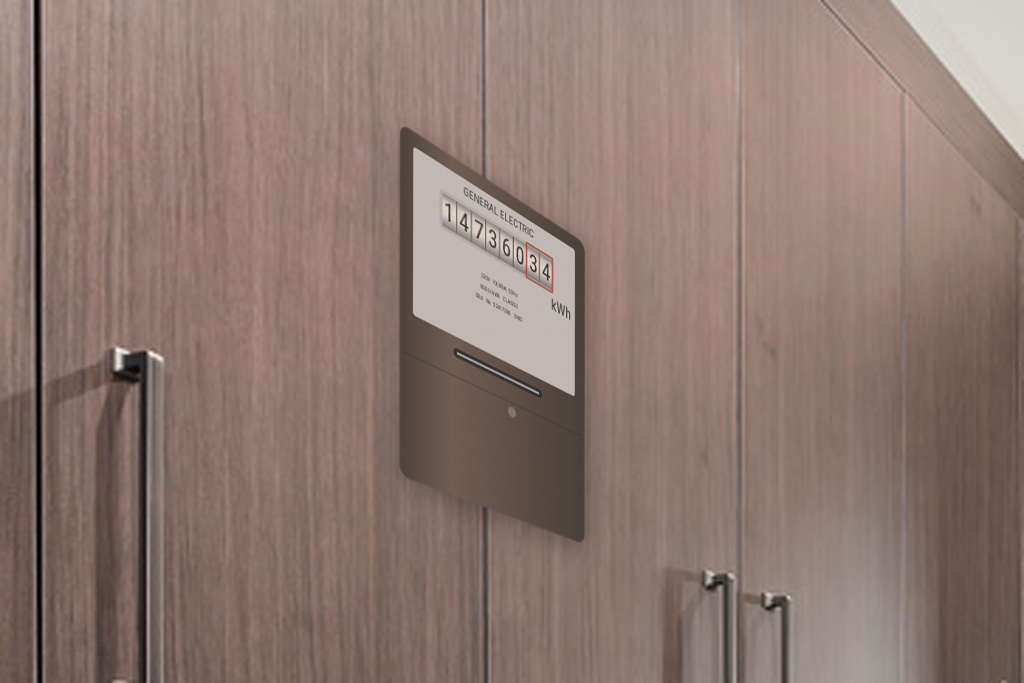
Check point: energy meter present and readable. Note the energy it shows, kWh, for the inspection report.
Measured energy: 147360.34 kWh
